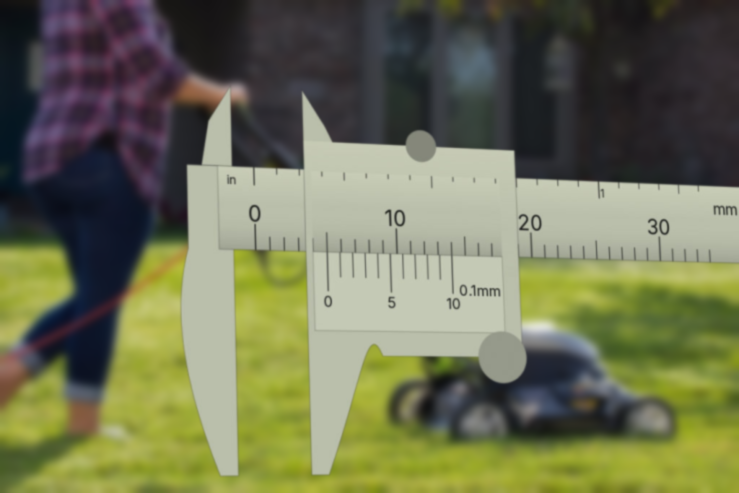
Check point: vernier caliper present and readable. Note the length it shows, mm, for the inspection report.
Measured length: 5.0 mm
